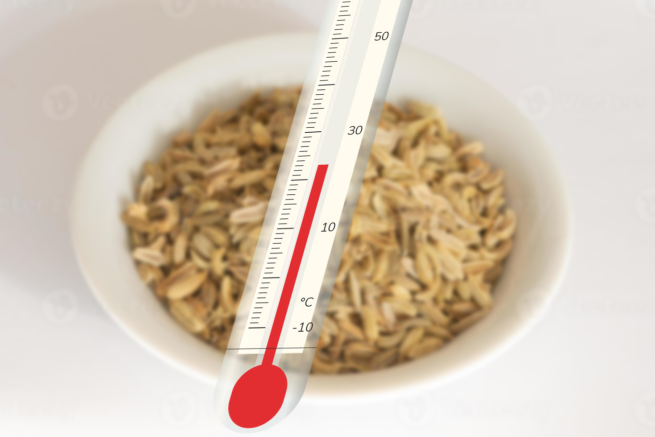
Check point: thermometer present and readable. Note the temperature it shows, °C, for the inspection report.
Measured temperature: 23 °C
